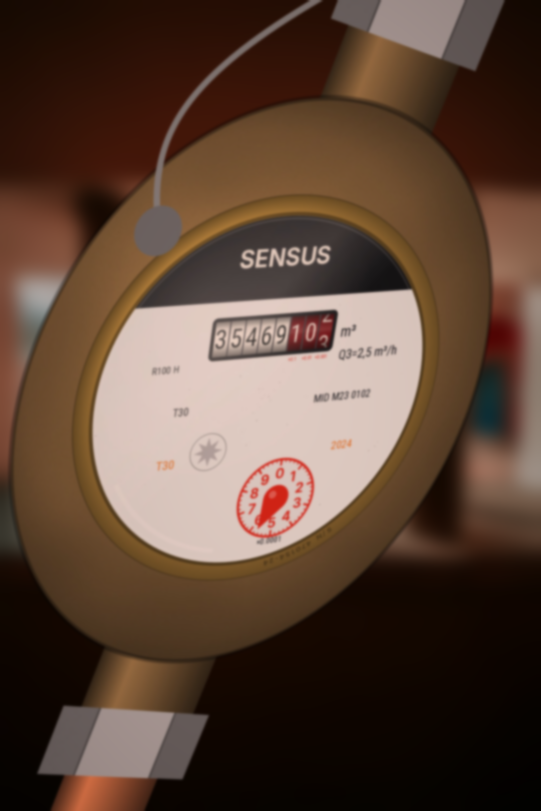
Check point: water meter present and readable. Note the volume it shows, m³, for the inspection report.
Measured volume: 35469.1025 m³
